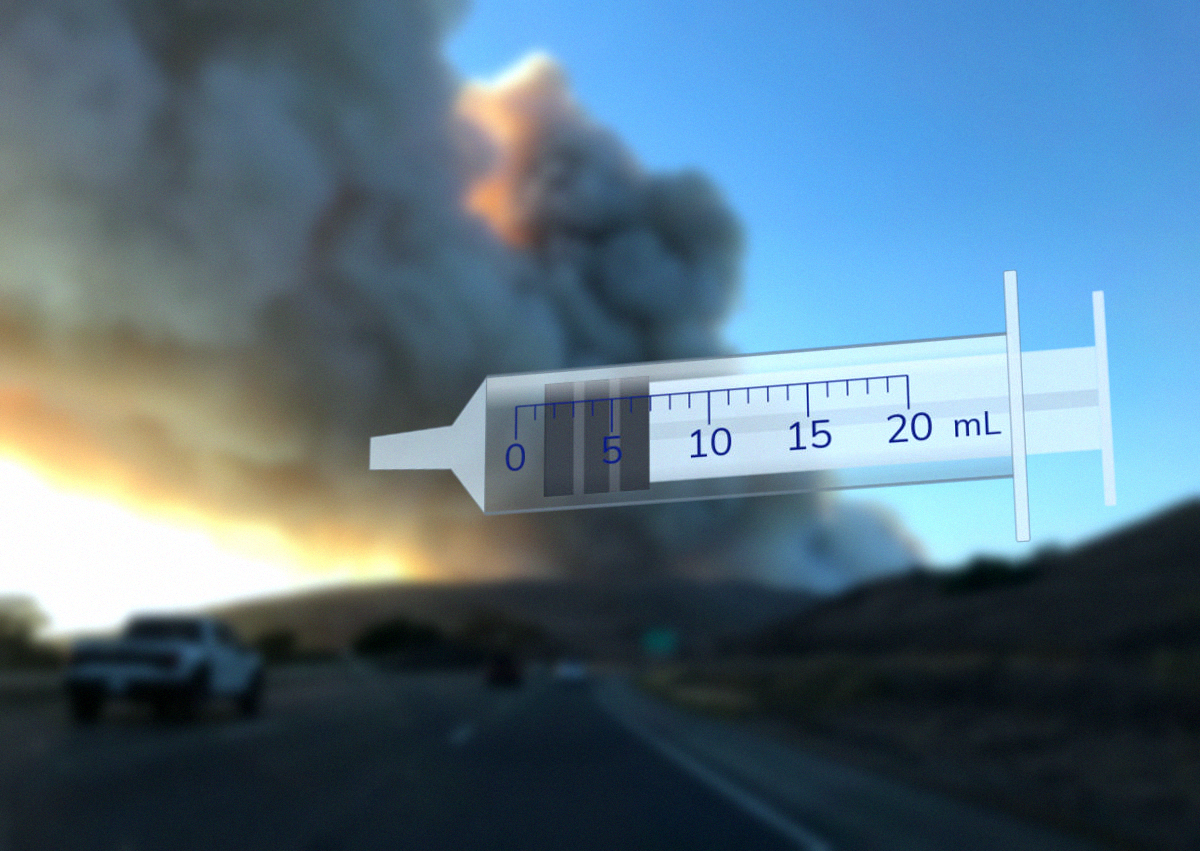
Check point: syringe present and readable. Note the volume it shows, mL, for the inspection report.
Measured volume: 1.5 mL
